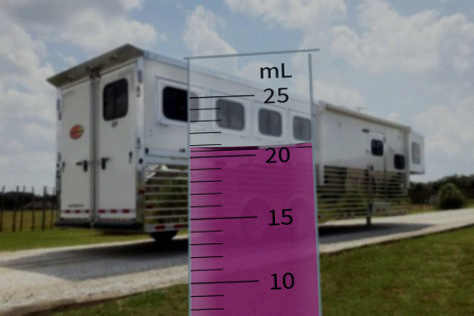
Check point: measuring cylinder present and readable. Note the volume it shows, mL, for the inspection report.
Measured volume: 20.5 mL
